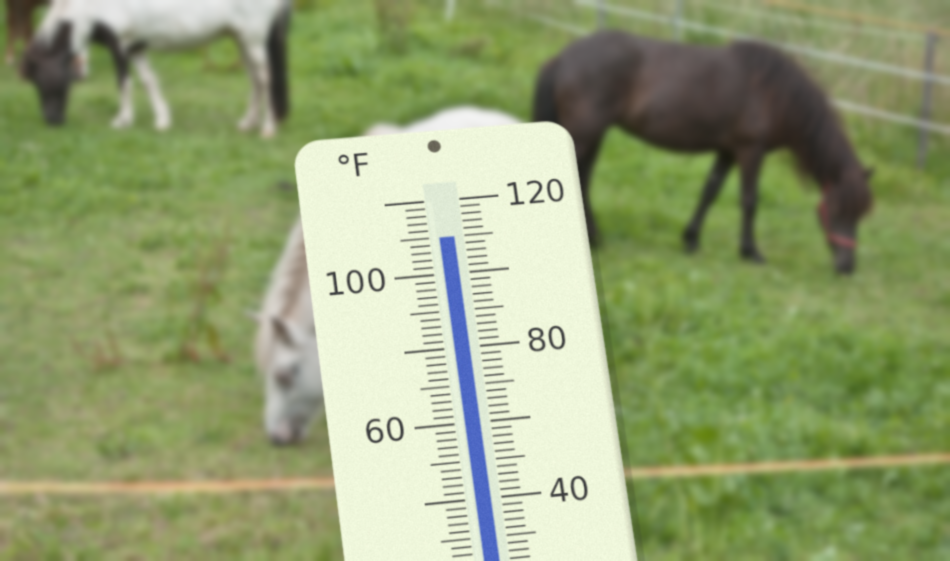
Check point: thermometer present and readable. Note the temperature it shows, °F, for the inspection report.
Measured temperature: 110 °F
